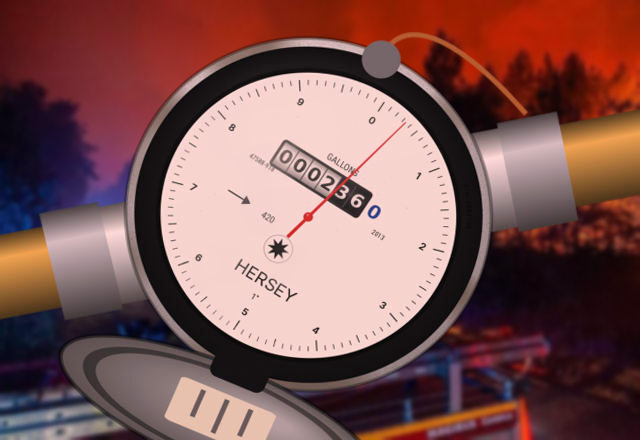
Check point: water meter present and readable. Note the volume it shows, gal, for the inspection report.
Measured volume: 2360.3 gal
